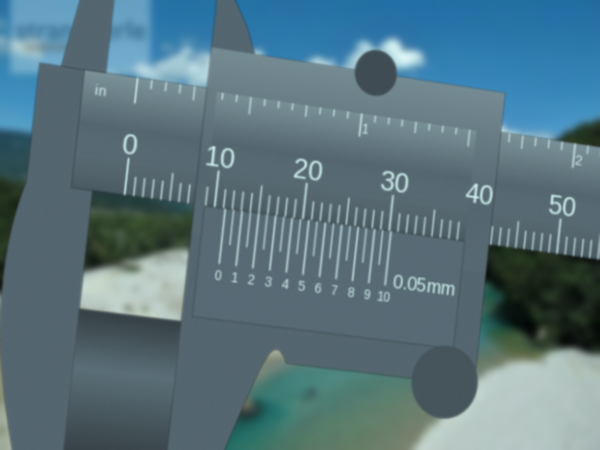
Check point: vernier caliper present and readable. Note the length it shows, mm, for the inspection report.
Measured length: 11.2 mm
